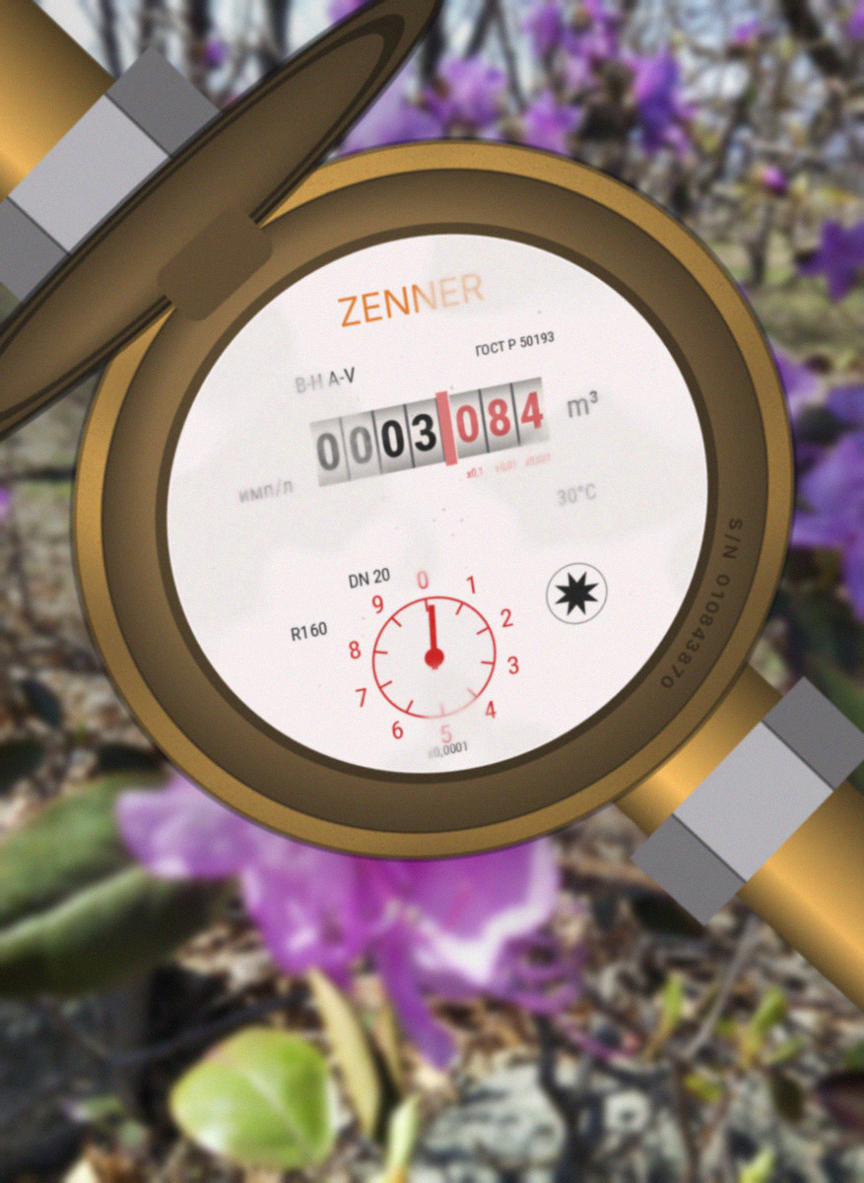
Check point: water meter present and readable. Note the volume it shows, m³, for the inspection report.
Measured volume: 3.0840 m³
